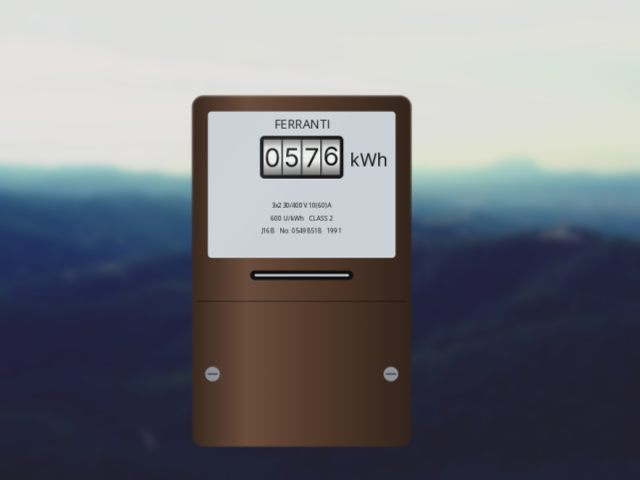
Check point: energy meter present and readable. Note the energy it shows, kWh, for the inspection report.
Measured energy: 576 kWh
